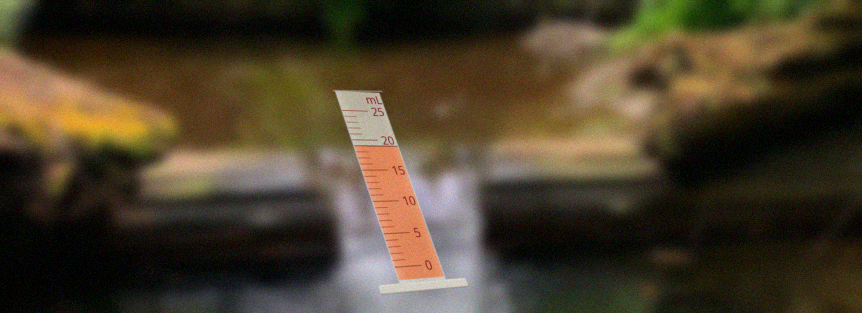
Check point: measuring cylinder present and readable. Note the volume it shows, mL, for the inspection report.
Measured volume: 19 mL
